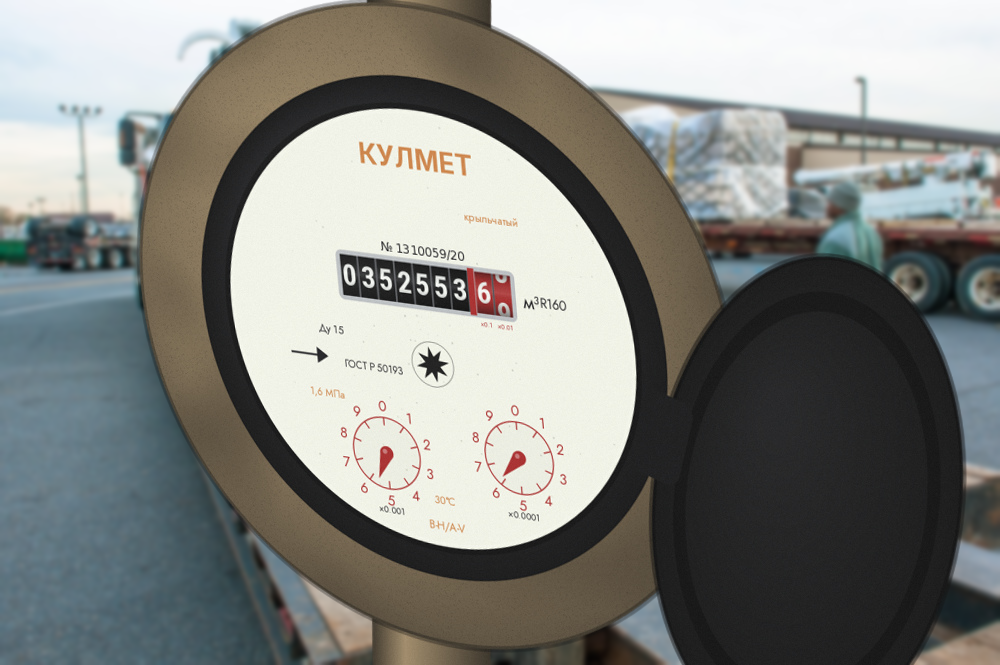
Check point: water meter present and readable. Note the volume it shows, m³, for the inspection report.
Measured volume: 352553.6856 m³
